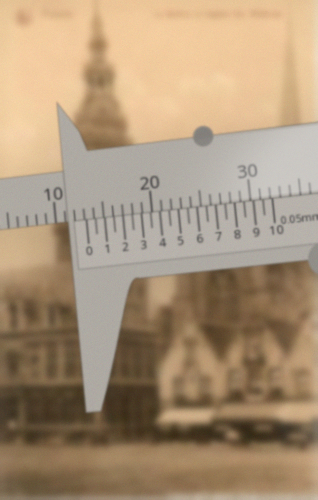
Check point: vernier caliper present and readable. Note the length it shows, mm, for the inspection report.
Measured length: 13.2 mm
